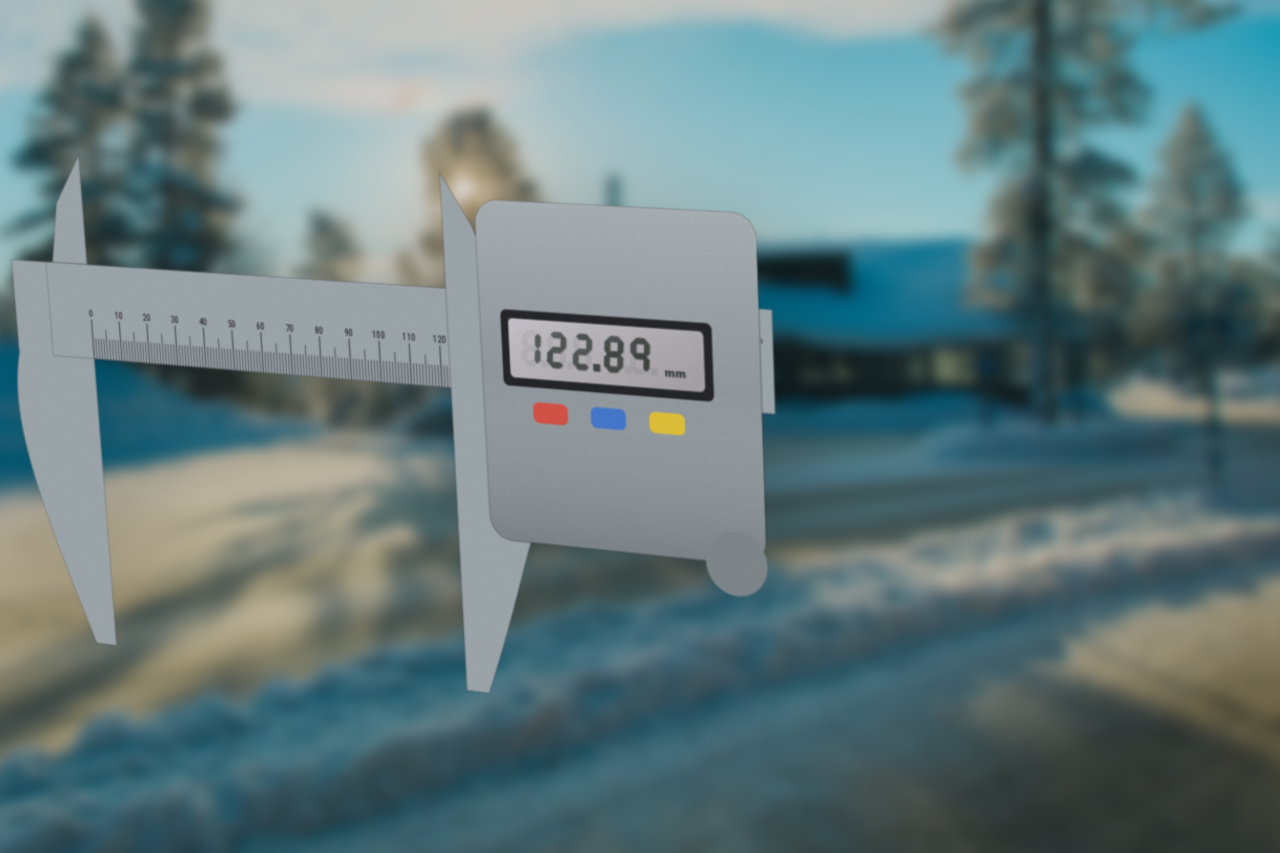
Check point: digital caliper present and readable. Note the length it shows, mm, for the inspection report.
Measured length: 122.89 mm
